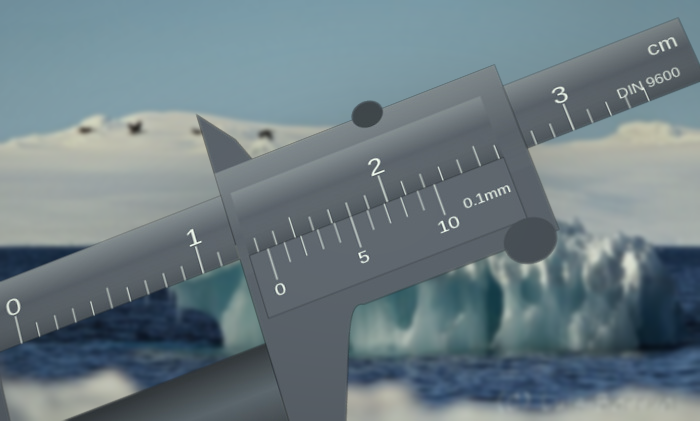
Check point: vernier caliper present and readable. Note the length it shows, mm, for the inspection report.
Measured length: 13.5 mm
